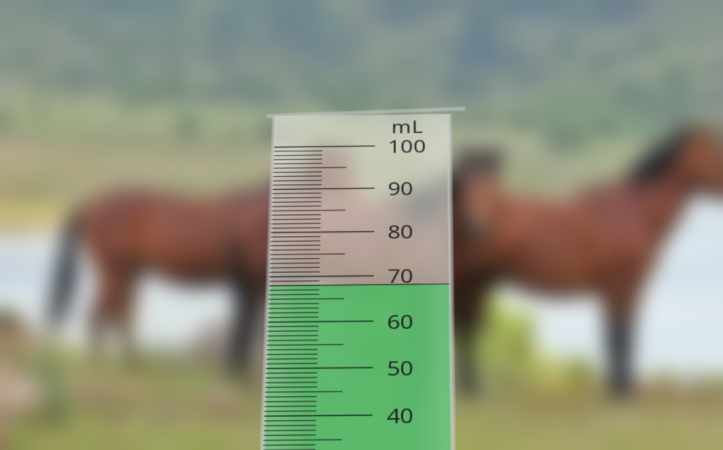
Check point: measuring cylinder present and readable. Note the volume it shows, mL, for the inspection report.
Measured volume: 68 mL
